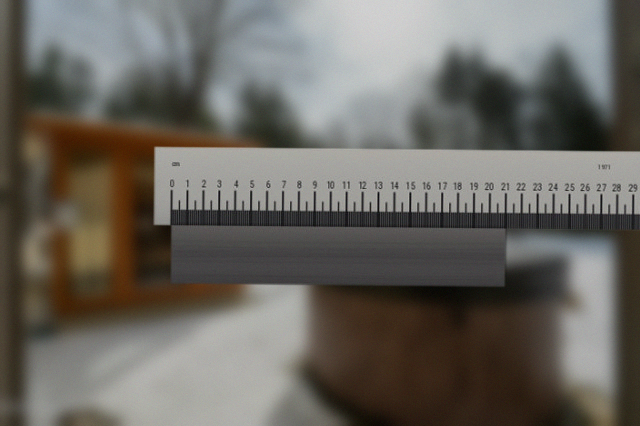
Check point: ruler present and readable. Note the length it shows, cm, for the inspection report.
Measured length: 21 cm
